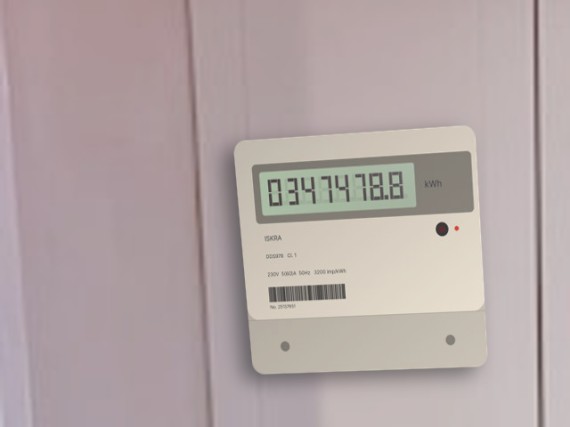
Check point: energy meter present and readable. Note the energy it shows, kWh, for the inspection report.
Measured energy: 347478.8 kWh
